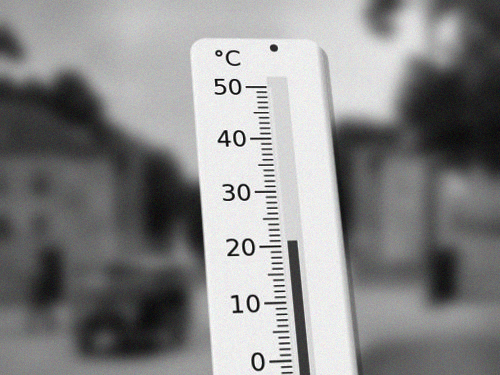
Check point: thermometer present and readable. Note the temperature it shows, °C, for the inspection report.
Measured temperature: 21 °C
